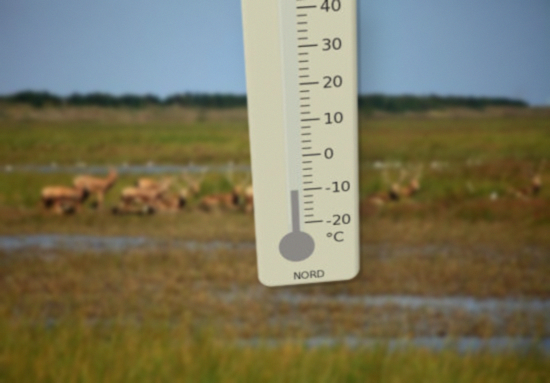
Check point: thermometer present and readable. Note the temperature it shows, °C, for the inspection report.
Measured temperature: -10 °C
